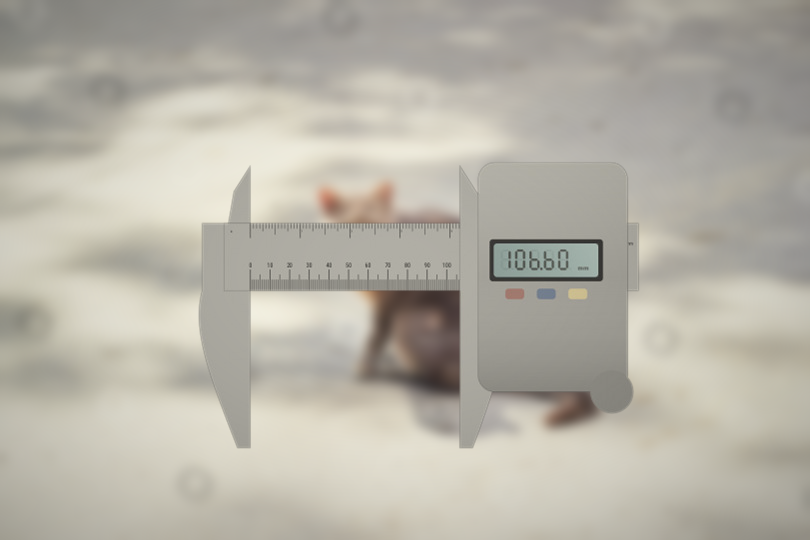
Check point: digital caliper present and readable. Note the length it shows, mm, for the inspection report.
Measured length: 106.60 mm
